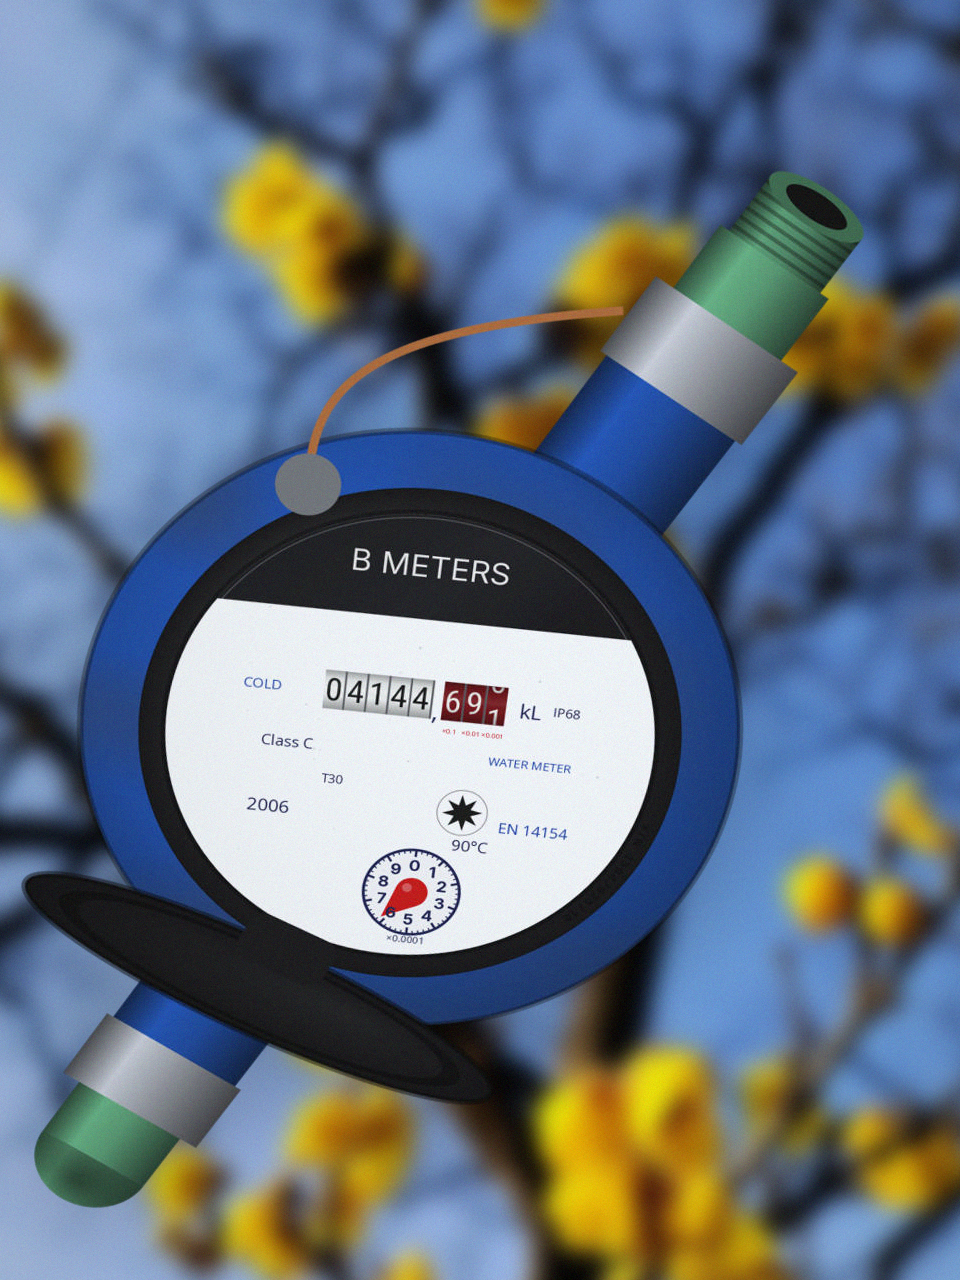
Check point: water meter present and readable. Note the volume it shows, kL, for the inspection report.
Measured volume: 4144.6906 kL
